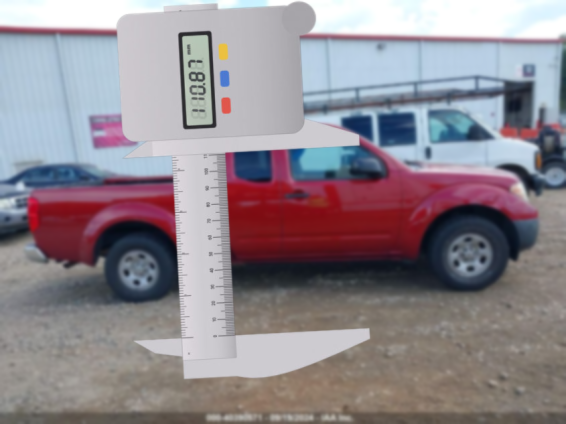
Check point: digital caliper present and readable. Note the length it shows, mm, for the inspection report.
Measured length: 110.87 mm
